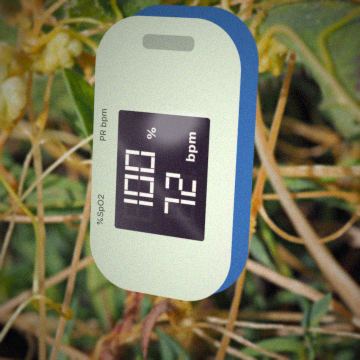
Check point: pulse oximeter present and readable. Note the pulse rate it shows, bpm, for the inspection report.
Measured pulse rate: 72 bpm
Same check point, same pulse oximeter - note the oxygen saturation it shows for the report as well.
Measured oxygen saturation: 100 %
